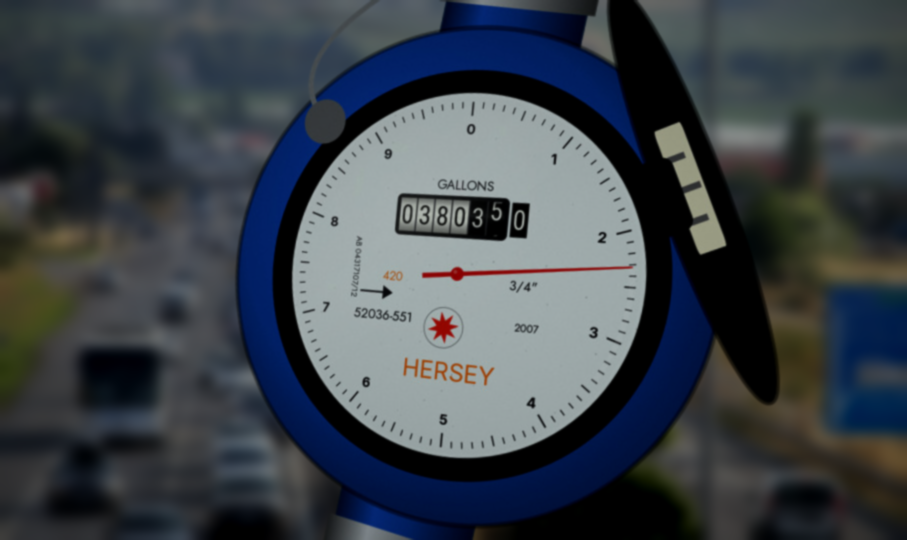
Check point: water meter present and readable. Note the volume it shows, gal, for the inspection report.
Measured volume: 380352.3 gal
